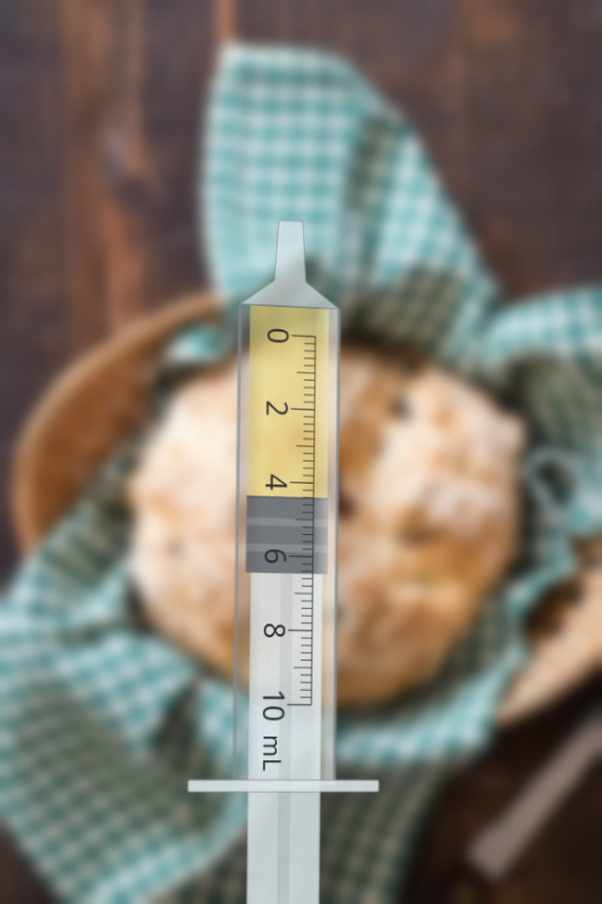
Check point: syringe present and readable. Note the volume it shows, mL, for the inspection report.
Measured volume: 4.4 mL
